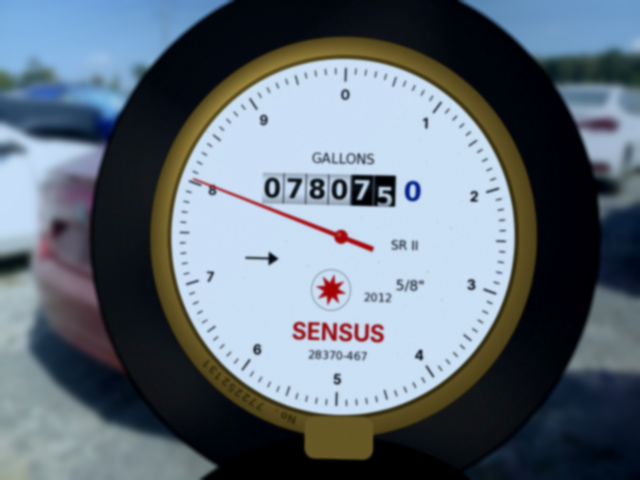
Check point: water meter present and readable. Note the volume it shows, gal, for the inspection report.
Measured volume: 780748.0 gal
